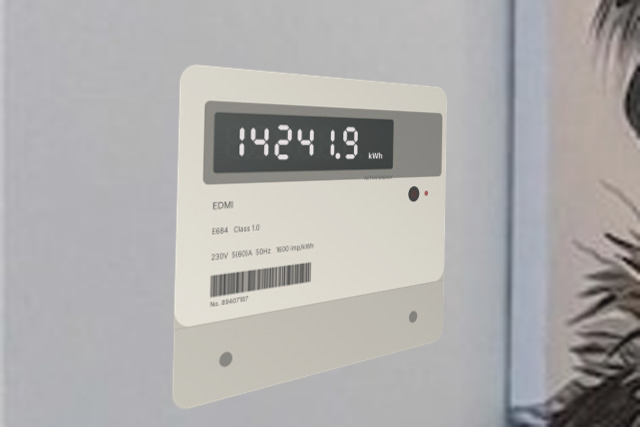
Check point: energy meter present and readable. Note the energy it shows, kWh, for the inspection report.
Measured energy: 14241.9 kWh
